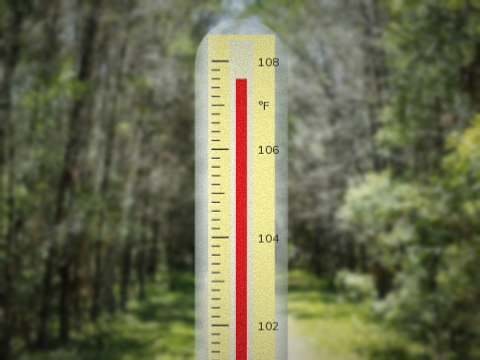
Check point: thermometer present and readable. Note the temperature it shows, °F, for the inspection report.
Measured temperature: 107.6 °F
